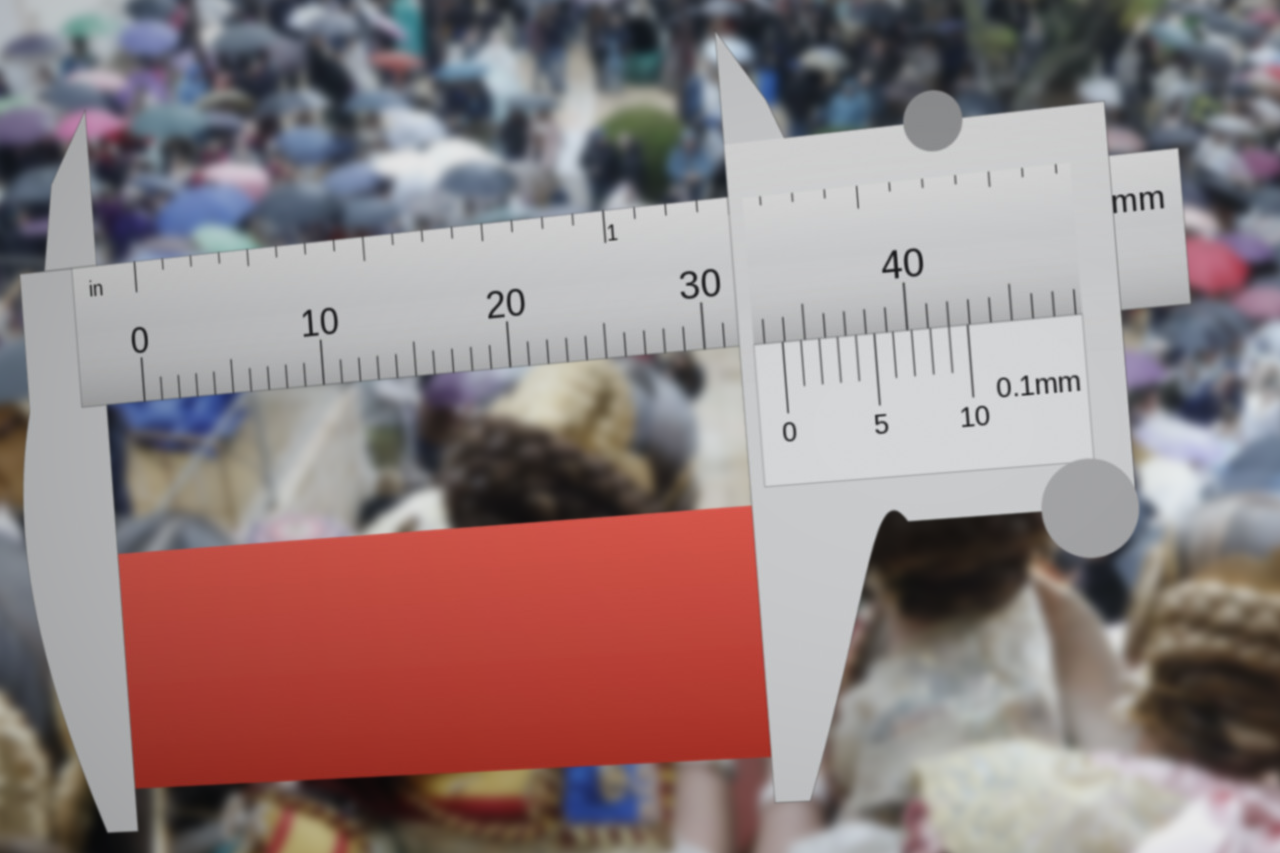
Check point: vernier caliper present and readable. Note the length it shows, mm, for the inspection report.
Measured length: 33.9 mm
